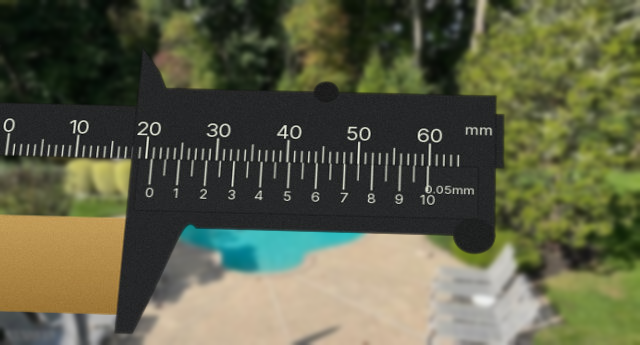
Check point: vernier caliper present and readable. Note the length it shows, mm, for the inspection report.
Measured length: 20.8 mm
